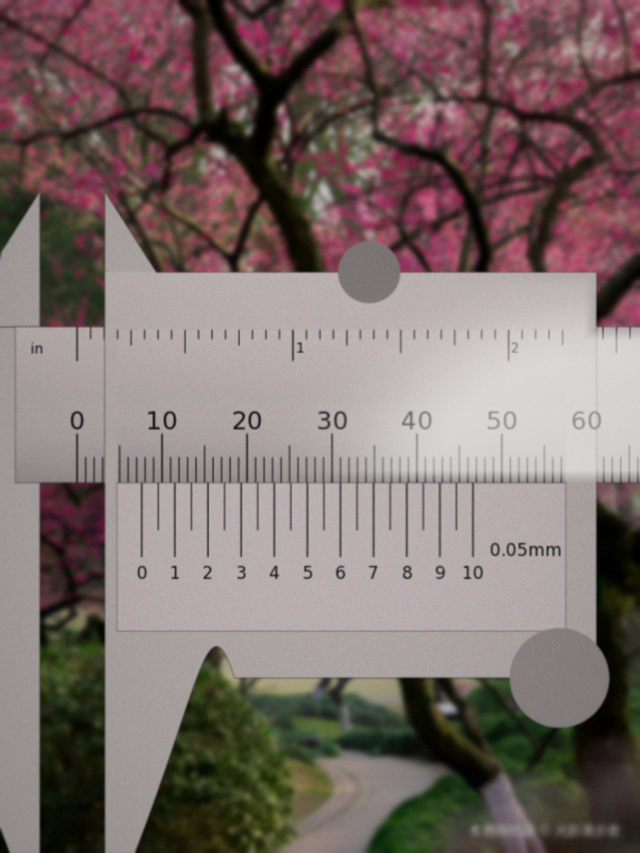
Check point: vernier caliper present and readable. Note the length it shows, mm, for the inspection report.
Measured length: 7.6 mm
